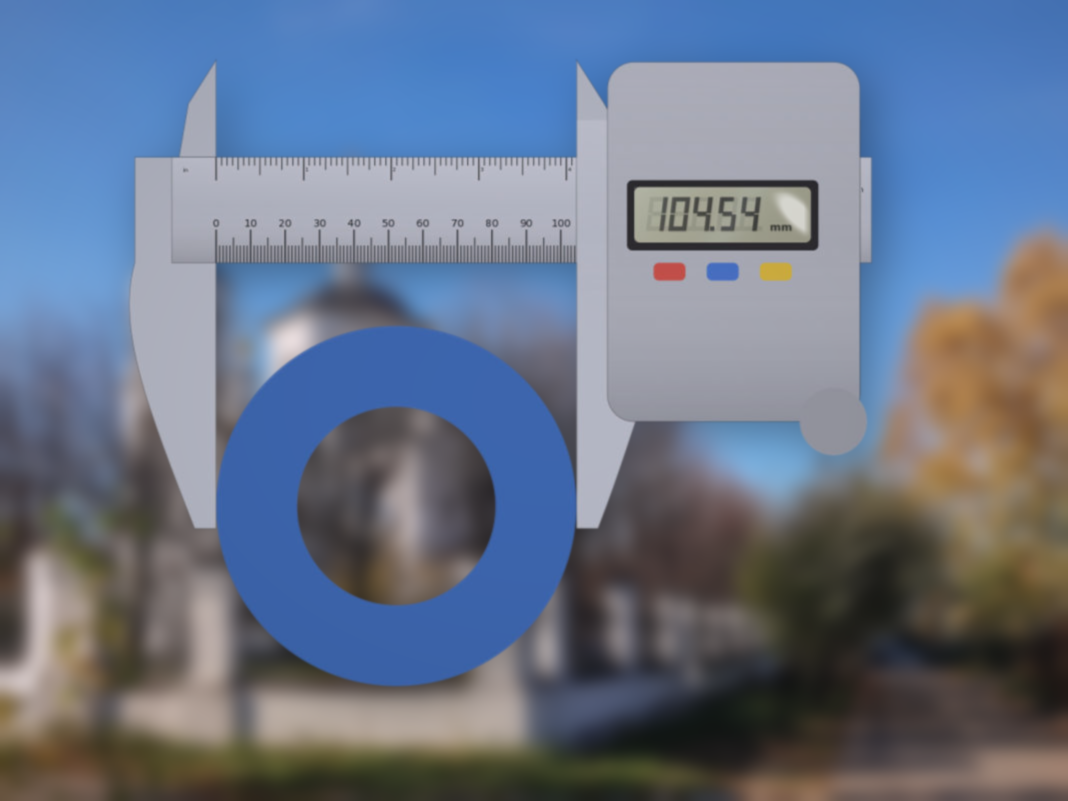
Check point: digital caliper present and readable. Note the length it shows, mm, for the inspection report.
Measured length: 104.54 mm
